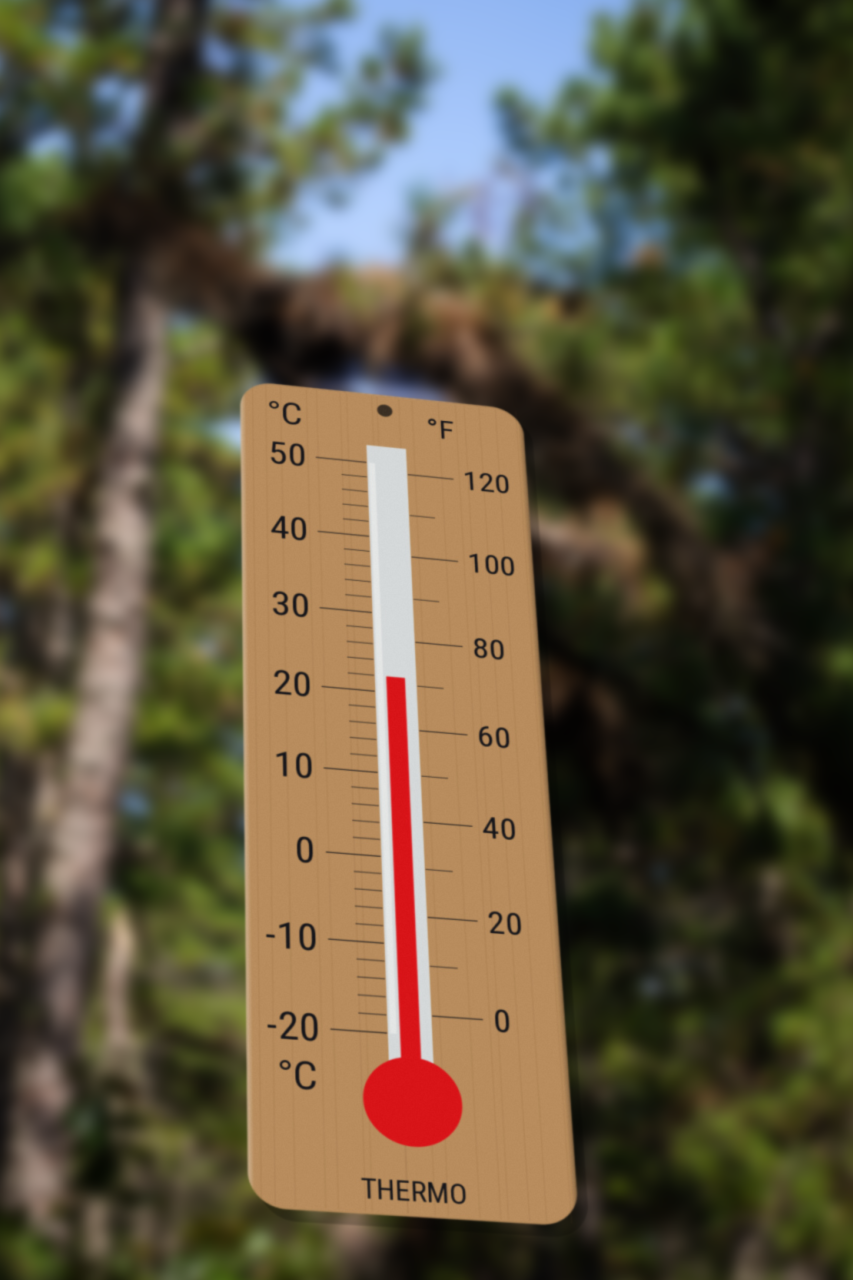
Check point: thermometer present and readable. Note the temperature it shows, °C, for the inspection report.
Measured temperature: 22 °C
